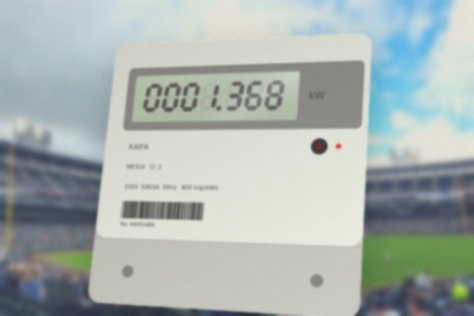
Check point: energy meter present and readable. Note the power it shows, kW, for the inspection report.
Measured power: 1.368 kW
